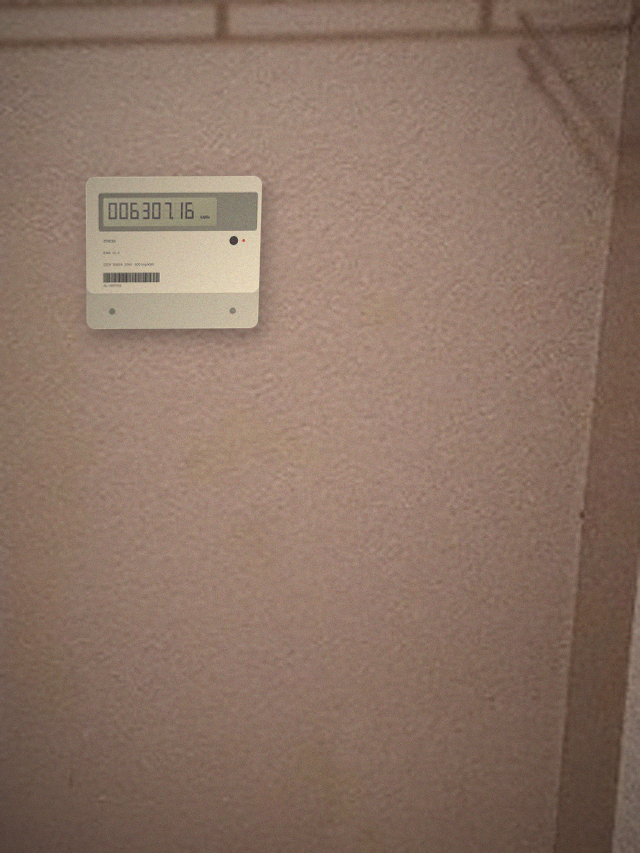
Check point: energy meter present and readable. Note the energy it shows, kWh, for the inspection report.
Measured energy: 6307.16 kWh
